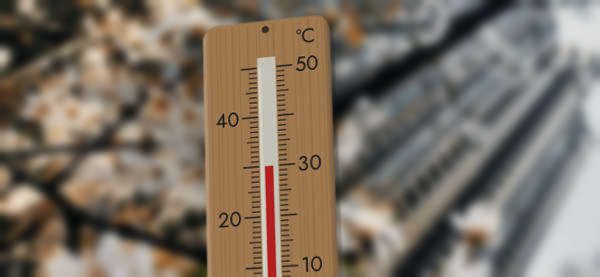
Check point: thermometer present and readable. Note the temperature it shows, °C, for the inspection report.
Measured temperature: 30 °C
